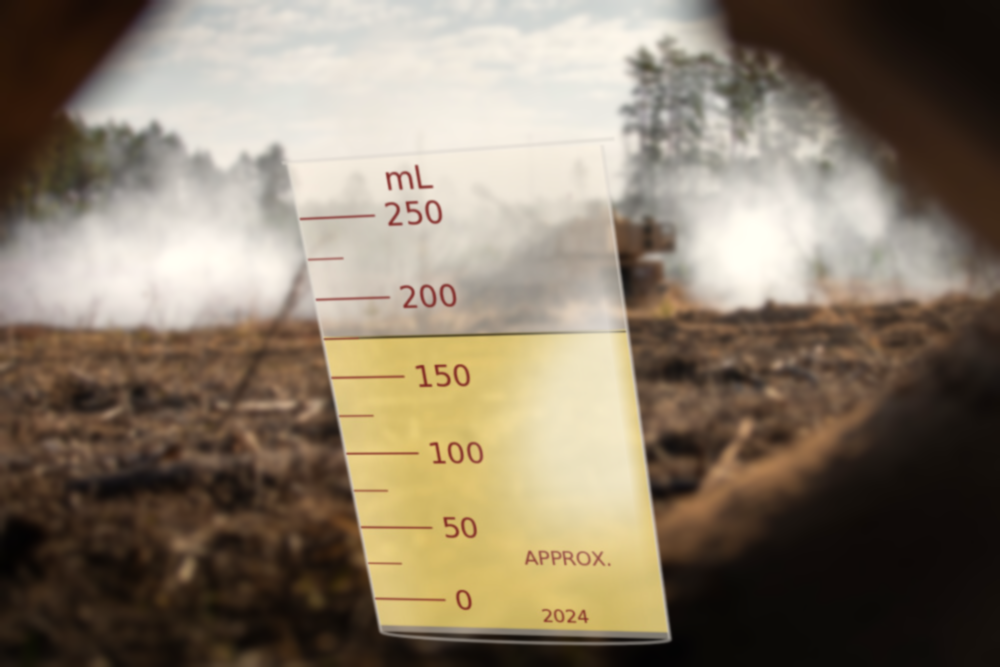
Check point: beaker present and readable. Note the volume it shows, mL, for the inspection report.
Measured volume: 175 mL
